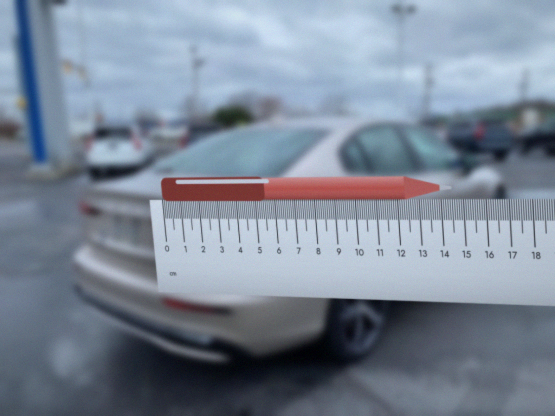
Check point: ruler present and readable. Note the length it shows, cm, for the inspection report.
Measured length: 14.5 cm
